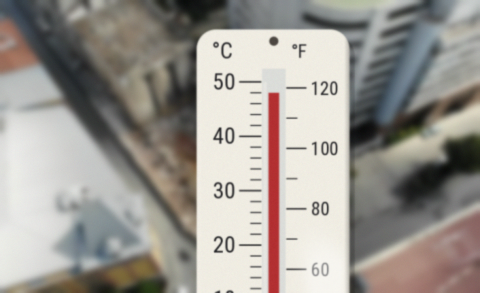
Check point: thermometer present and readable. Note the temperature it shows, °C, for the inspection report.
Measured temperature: 48 °C
